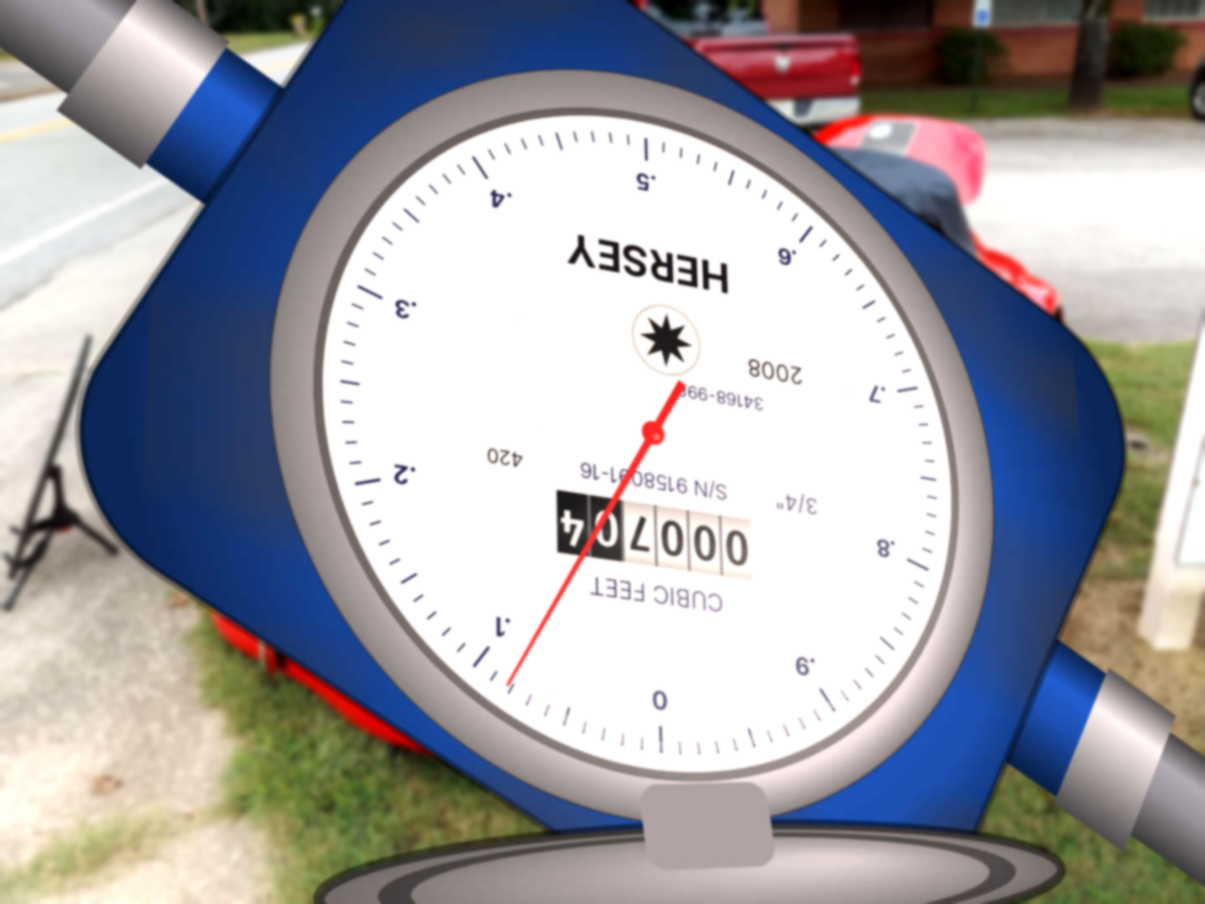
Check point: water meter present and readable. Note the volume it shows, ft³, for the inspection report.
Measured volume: 704.08 ft³
